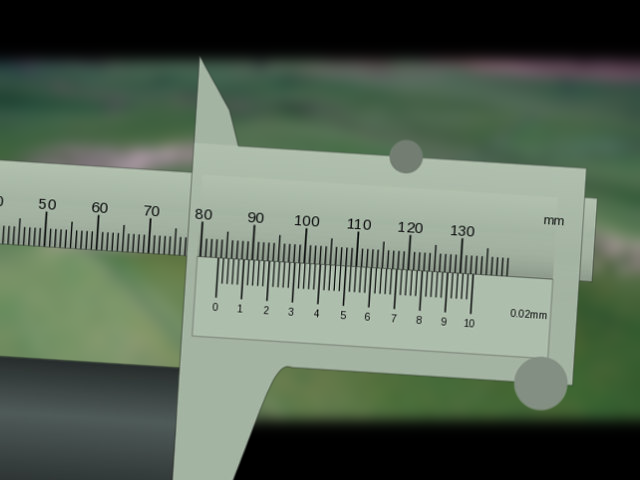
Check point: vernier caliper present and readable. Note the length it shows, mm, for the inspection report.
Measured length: 83.5 mm
